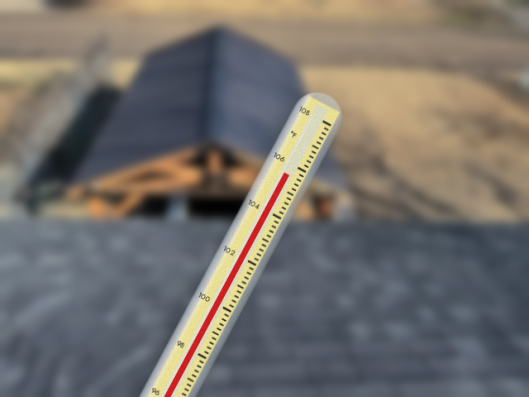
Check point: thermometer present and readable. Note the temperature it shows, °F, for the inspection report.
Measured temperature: 105.6 °F
